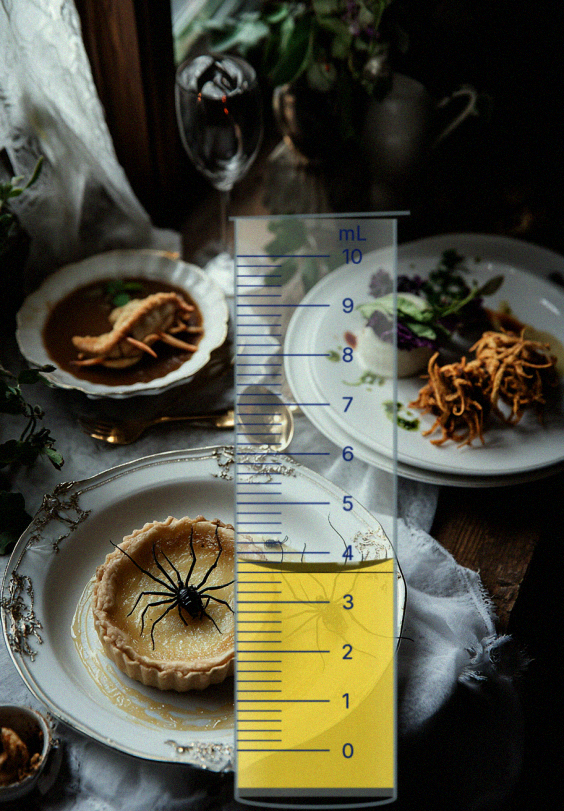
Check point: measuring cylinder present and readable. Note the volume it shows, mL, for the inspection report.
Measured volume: 3.6 mL
